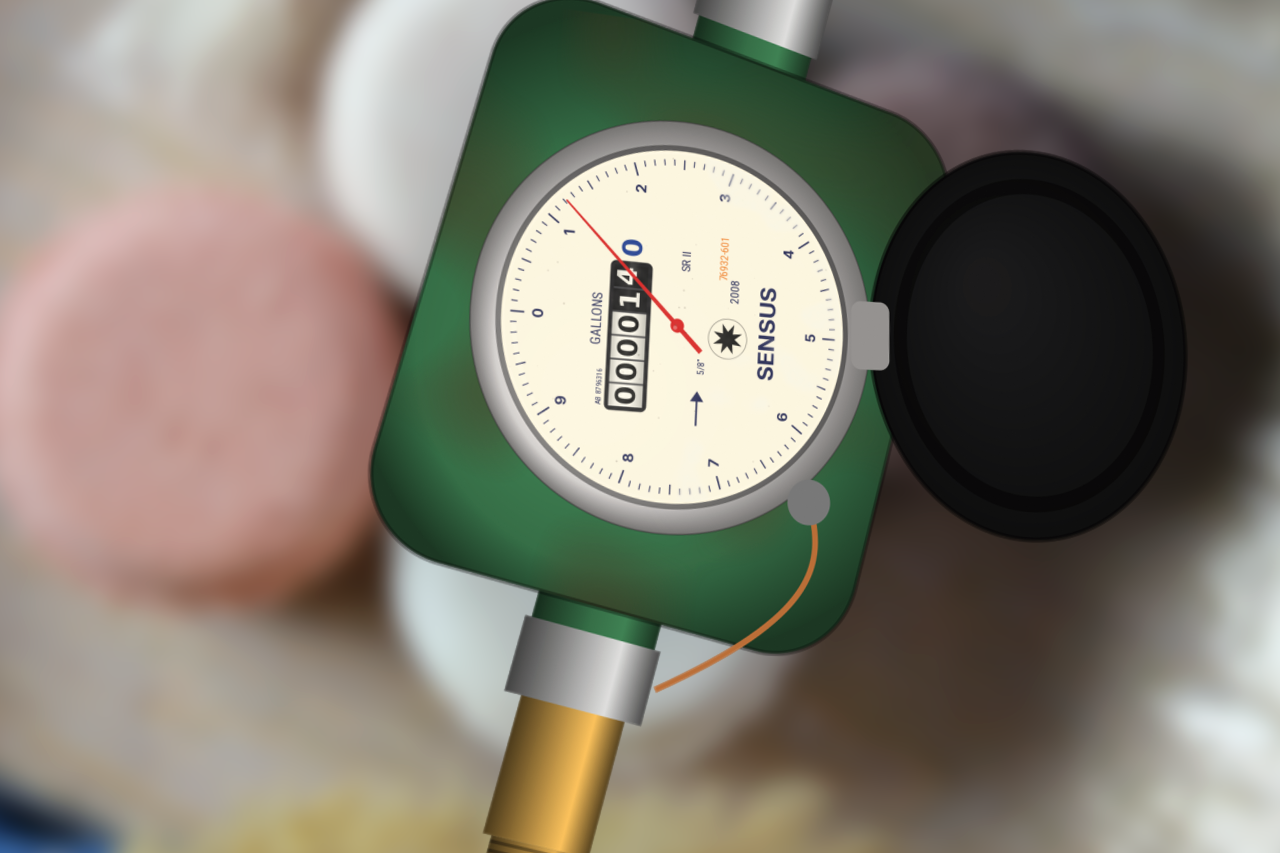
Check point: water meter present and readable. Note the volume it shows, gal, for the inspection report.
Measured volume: 141.2 gal
